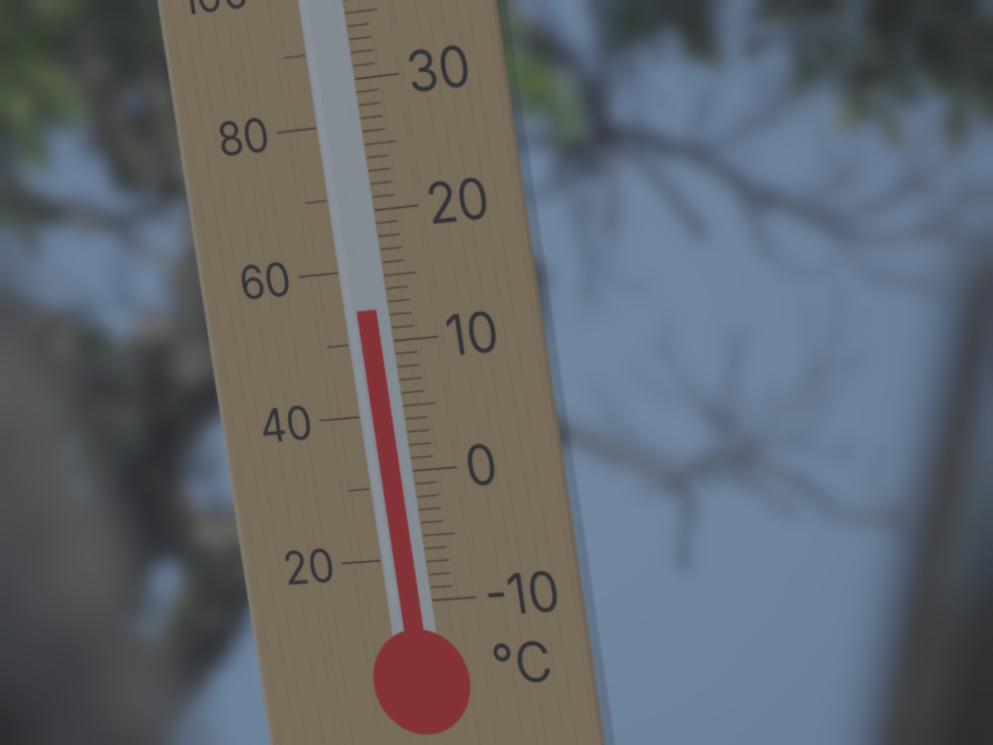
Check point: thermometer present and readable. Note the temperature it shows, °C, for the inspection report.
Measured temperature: 12.5 °C
